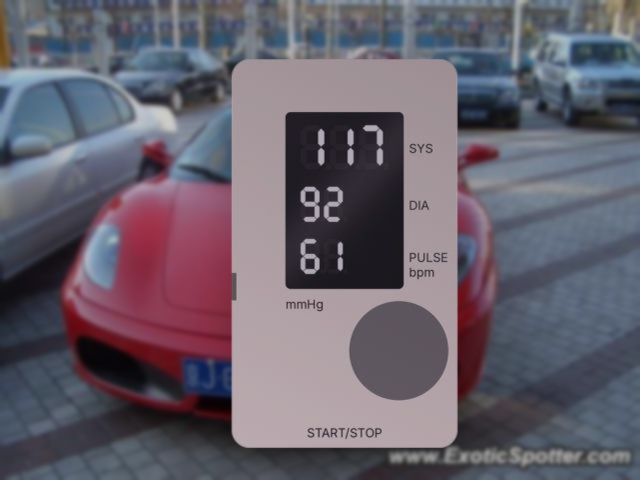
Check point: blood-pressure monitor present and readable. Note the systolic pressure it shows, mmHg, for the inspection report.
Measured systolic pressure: 117 mmHg
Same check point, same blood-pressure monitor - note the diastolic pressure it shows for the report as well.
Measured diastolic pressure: 92 mmHg
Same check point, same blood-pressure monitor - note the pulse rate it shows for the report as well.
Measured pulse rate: 61 bpm
